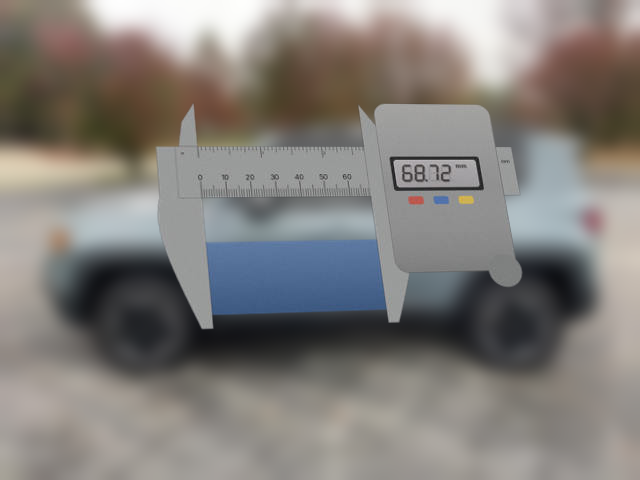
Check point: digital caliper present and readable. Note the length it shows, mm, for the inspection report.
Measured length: 68.72 mm
